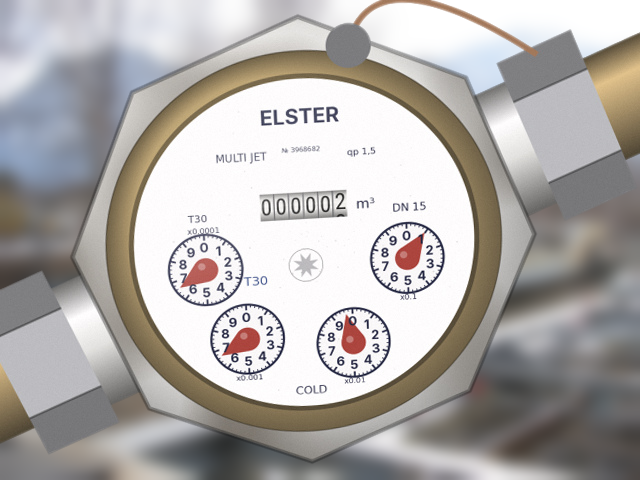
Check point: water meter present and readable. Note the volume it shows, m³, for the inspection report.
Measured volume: 2.0966 m³
